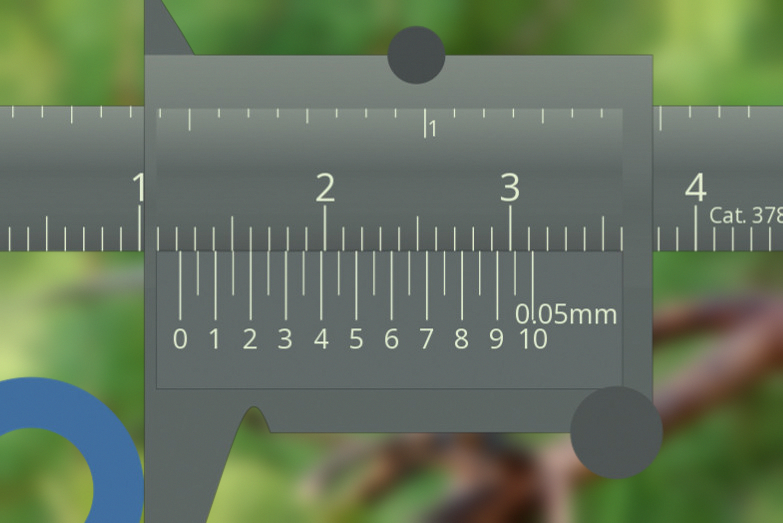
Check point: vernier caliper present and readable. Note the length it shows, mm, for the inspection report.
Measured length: 12.2 mm
